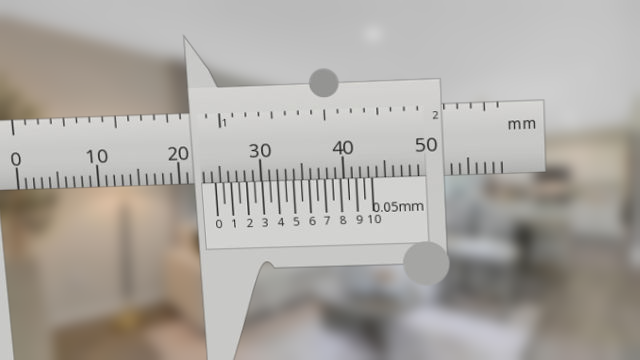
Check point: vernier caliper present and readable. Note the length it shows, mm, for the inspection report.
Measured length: 24.4 mm
